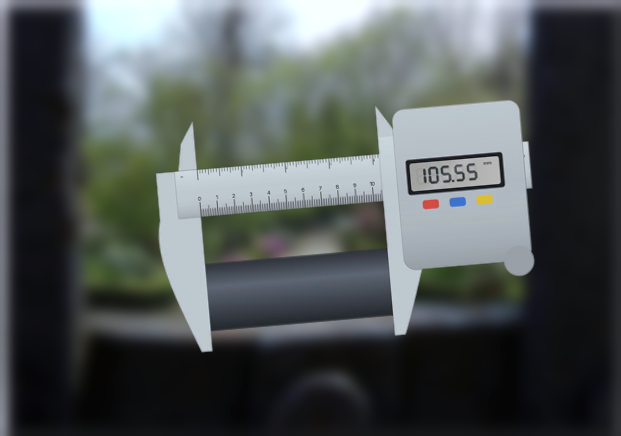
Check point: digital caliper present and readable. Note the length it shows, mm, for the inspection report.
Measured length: 105.55 mm
